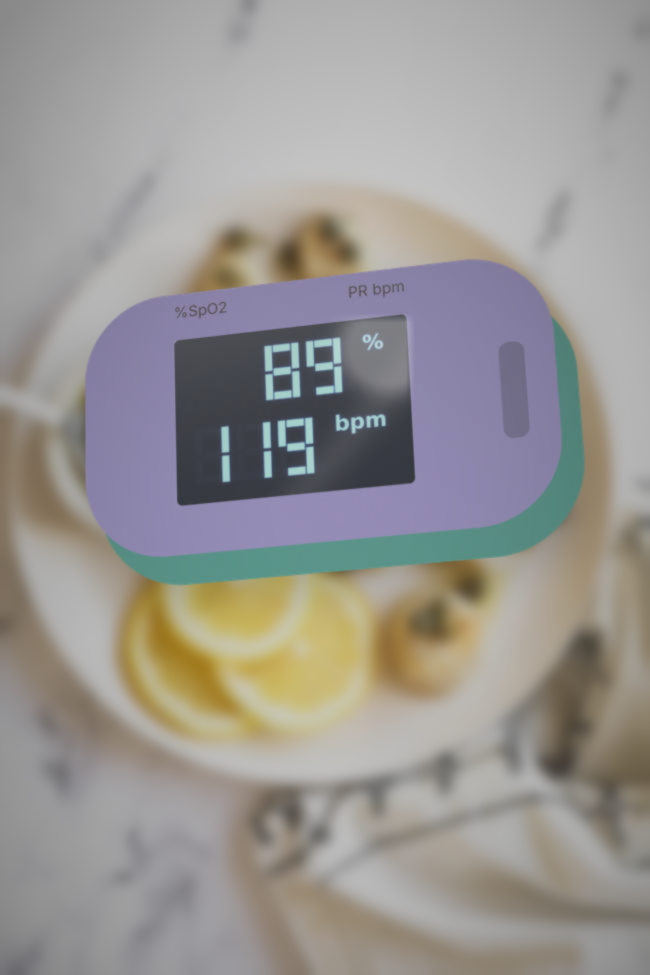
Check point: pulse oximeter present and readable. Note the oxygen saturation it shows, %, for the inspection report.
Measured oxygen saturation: 89 %
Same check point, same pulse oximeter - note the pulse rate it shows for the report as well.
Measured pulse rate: 119 bpm
